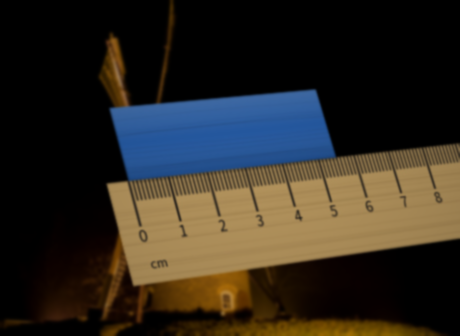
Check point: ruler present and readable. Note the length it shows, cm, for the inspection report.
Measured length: 5.5 cm
